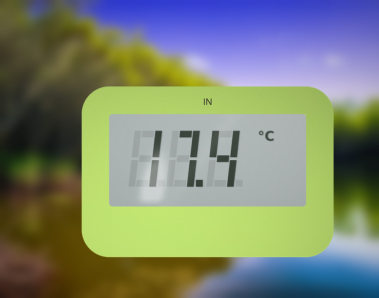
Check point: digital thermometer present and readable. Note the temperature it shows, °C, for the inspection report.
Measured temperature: 17.4 °C
